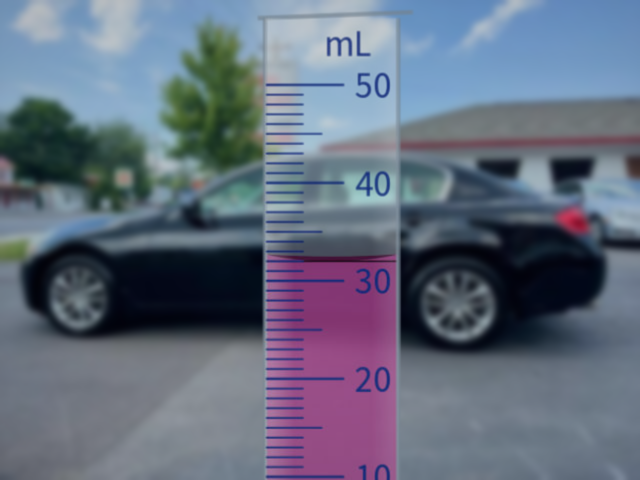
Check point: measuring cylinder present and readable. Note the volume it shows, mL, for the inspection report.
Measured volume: 32 mL
